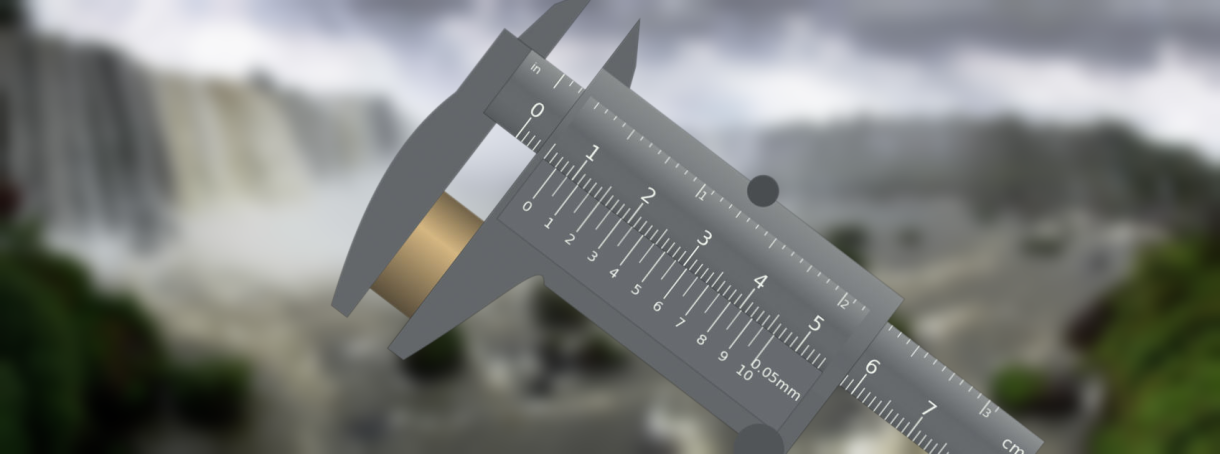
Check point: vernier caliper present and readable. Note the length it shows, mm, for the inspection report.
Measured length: 7.2 mm
